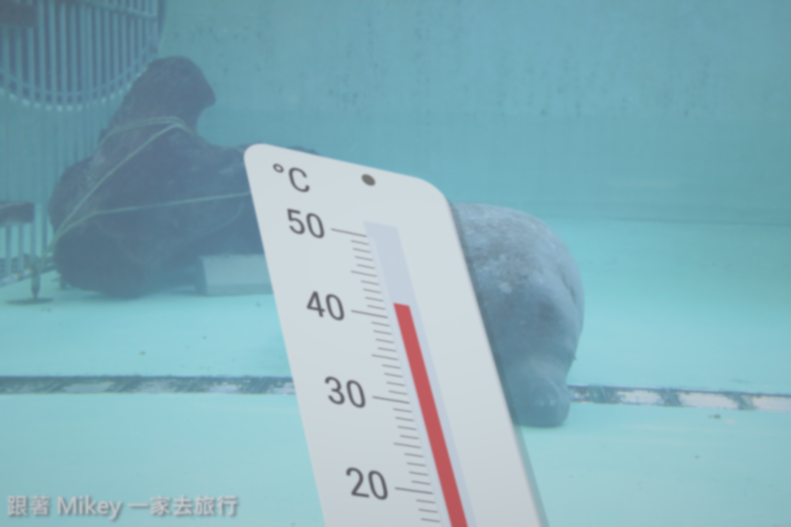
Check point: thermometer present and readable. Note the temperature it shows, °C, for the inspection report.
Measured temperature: 42 °C
